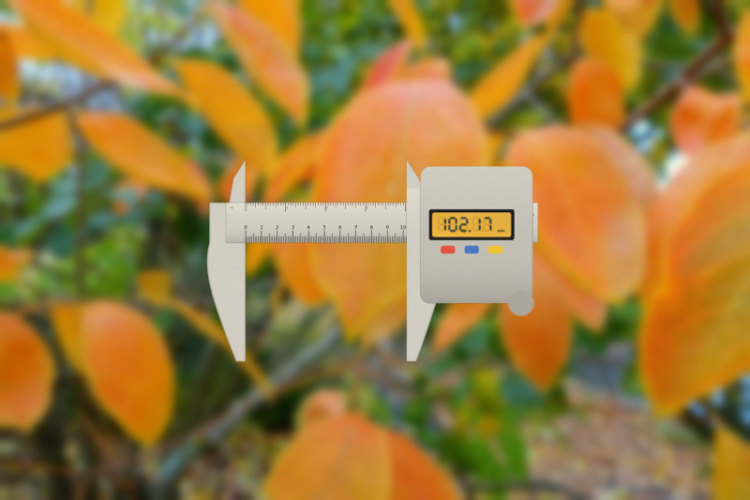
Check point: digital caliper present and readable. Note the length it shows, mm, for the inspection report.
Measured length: 102.17 mm
